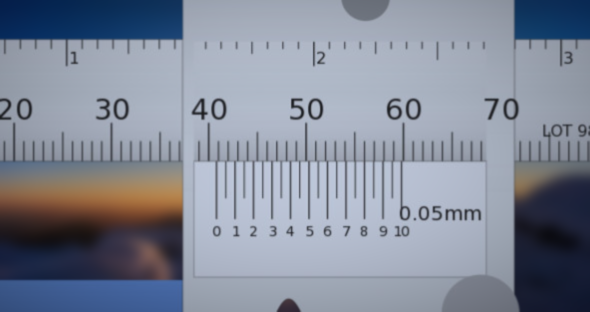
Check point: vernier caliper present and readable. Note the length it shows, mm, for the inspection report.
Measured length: 40.8 mm
